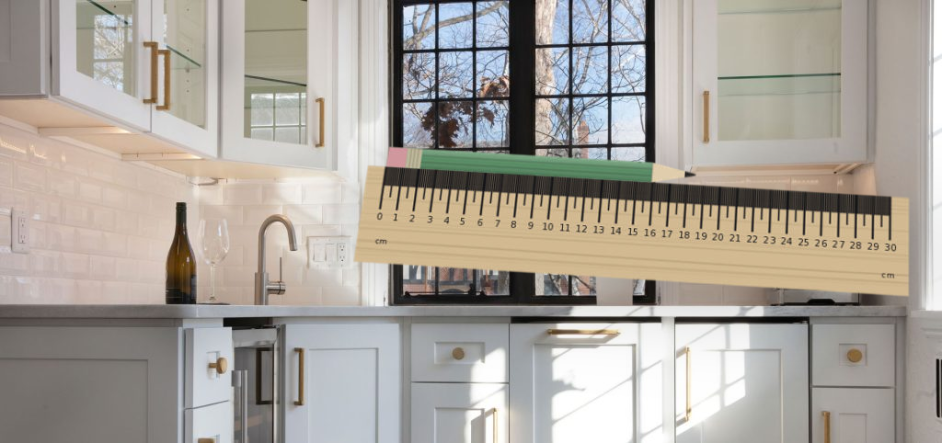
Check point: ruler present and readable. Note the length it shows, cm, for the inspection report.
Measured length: 18.5 cm
